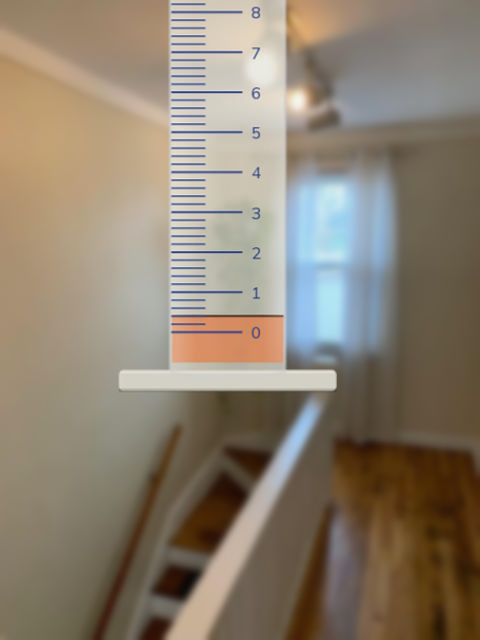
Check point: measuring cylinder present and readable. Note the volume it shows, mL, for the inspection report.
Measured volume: 0.4 mL
